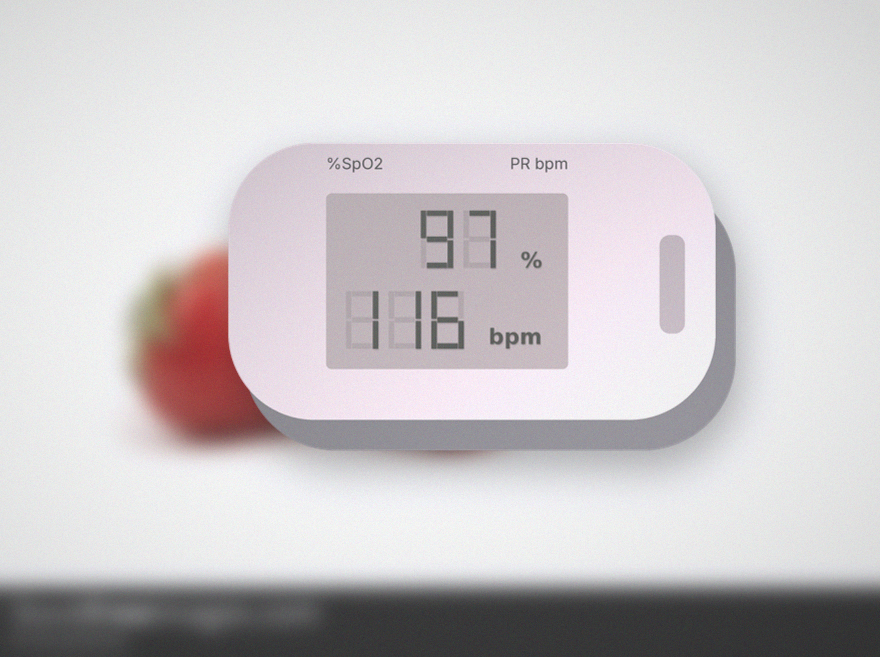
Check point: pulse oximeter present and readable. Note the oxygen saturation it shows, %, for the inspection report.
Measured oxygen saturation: 97 %
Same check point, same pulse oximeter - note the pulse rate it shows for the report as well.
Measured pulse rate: 116 bpm
